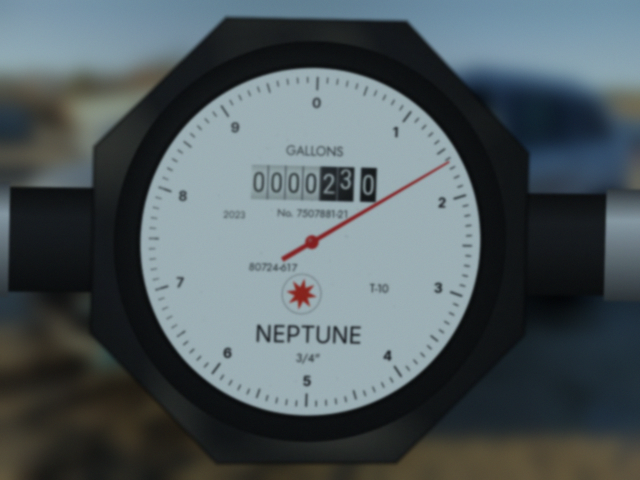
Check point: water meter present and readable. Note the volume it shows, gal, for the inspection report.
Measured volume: 231.6 gal
